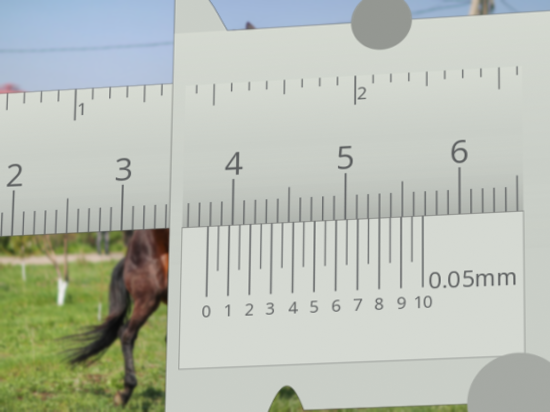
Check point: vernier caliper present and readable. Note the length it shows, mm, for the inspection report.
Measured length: 37.8 mm
